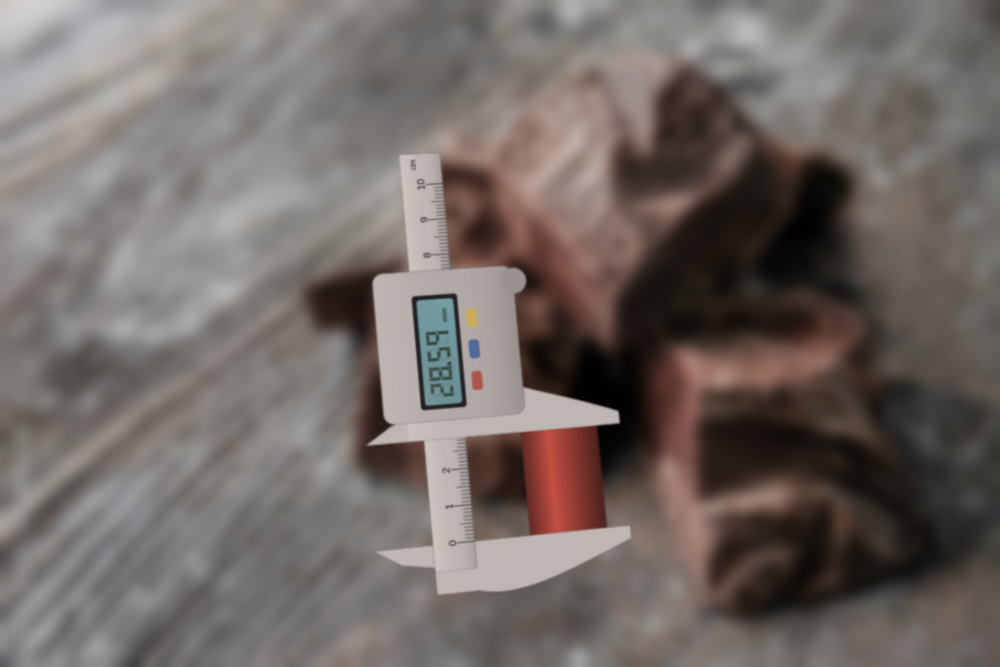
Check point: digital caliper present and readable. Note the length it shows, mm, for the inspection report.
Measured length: 28.59 mm
